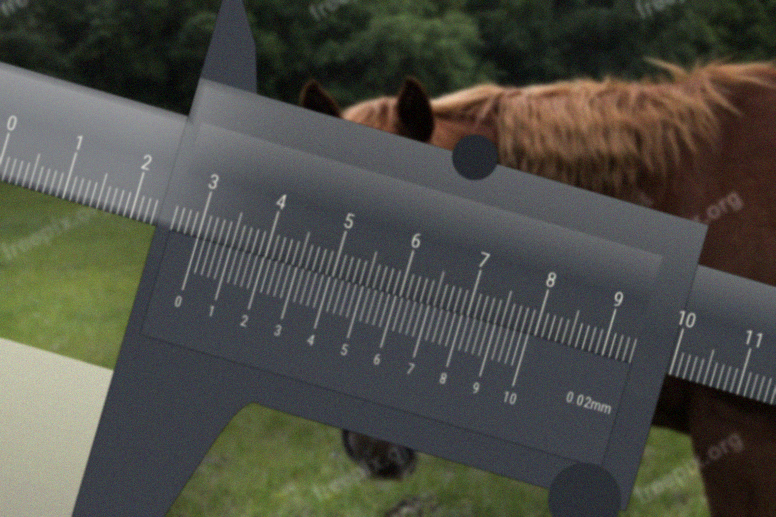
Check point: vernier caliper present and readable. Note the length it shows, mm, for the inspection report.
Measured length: 30.0 mm
